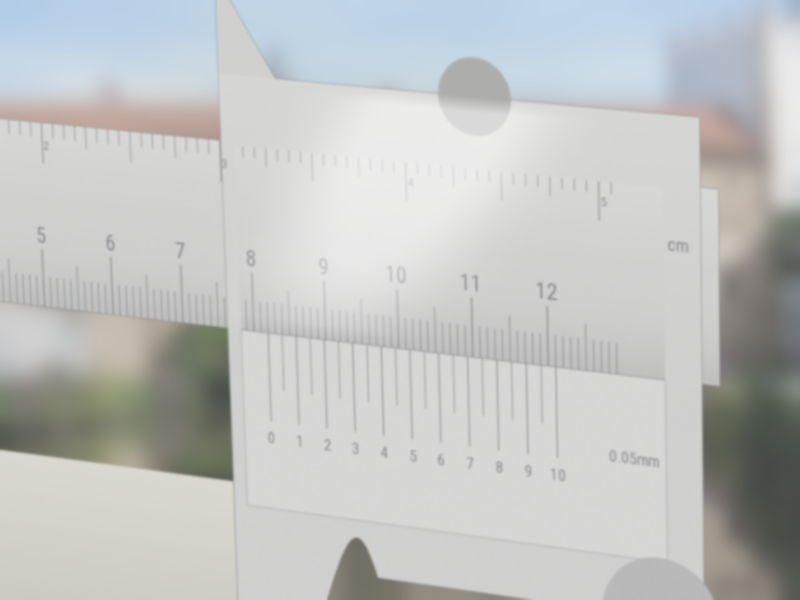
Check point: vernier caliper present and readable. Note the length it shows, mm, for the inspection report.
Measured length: 82.0 mm
